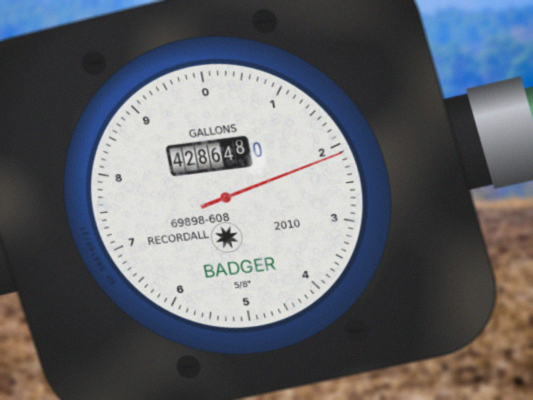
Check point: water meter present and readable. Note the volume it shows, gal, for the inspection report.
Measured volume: 4286482.1 gal
